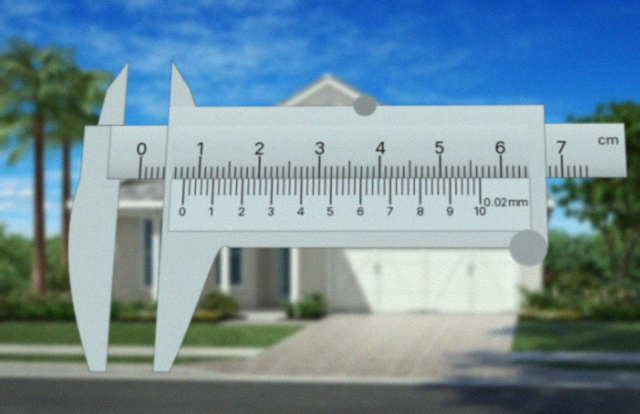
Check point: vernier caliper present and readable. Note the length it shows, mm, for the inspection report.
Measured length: 7.5 mm
